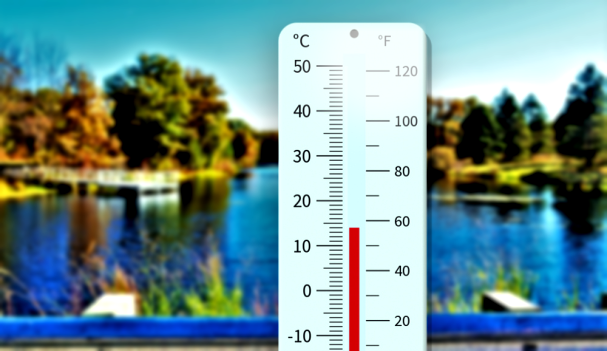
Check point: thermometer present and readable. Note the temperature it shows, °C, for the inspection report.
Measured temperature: 14 °C
